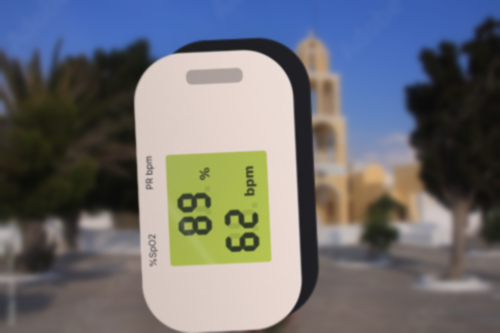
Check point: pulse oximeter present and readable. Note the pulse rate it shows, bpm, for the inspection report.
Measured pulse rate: 62 bpm
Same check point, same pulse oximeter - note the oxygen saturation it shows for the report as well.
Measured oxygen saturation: 89 %
